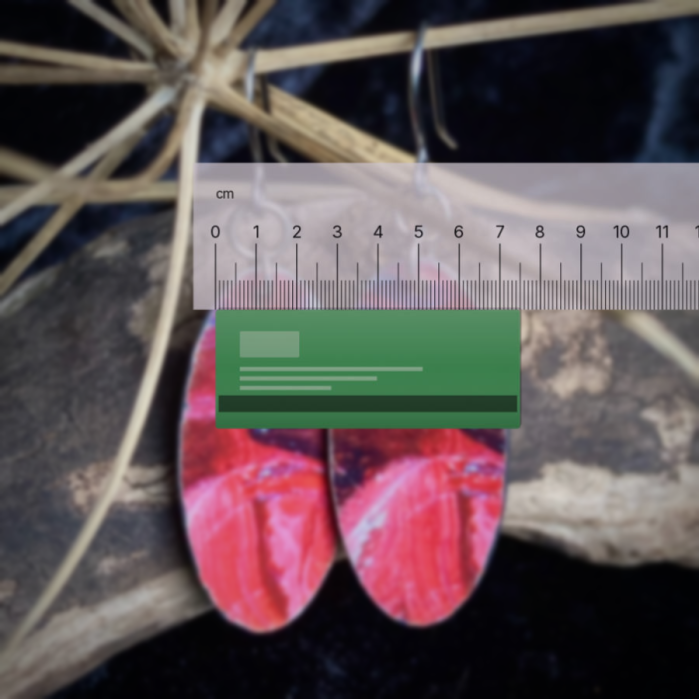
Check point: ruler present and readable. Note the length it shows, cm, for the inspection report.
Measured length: 7.5 cm
